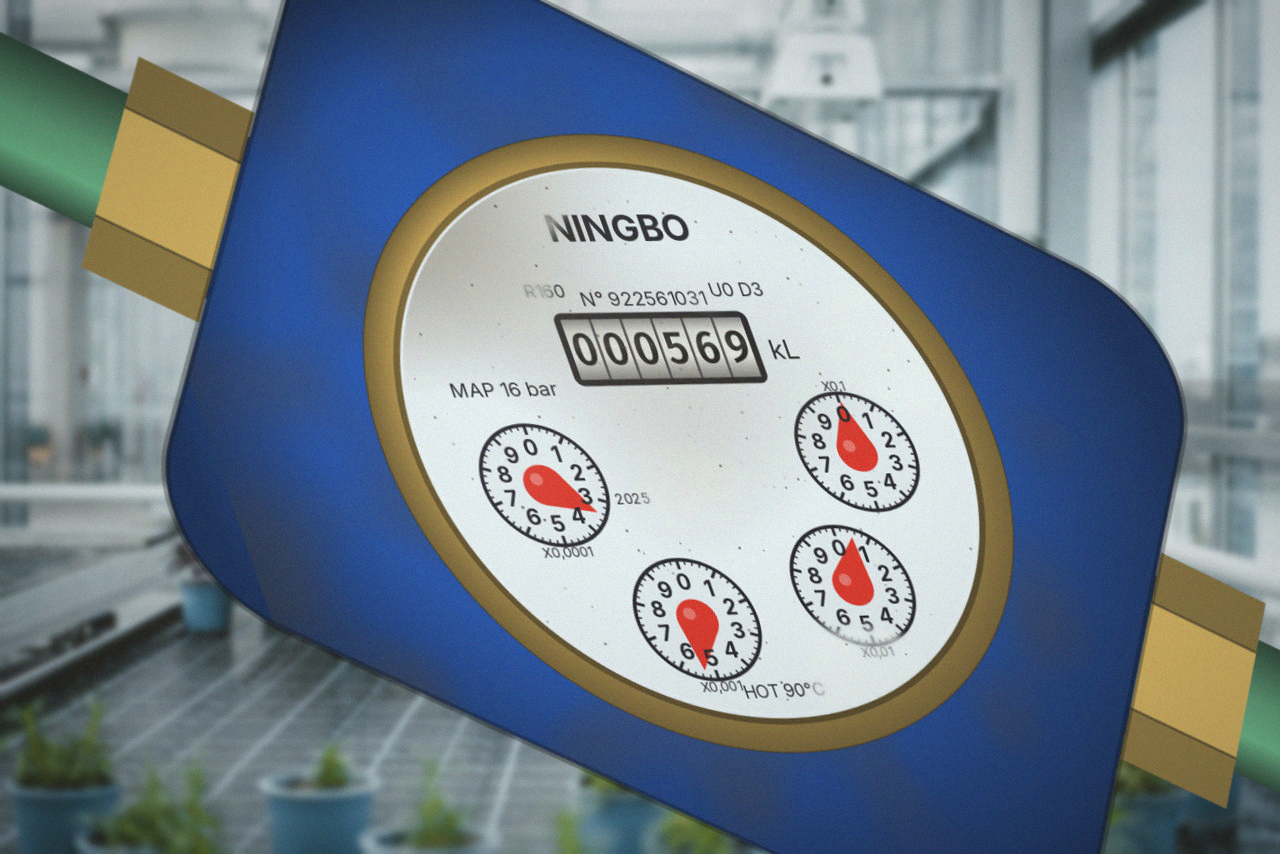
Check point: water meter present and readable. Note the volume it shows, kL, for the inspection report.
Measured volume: 569.0053 kL
